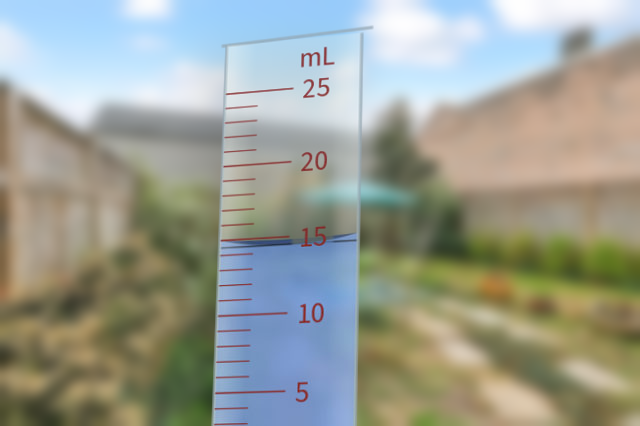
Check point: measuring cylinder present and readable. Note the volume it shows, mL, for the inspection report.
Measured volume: 14.5 mL
